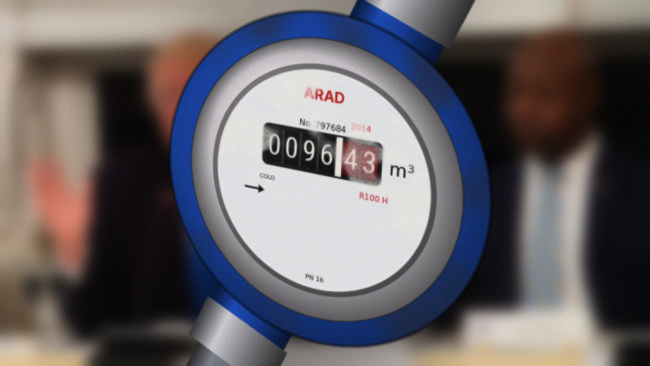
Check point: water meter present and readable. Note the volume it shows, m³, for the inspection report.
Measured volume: 96.43 m³
